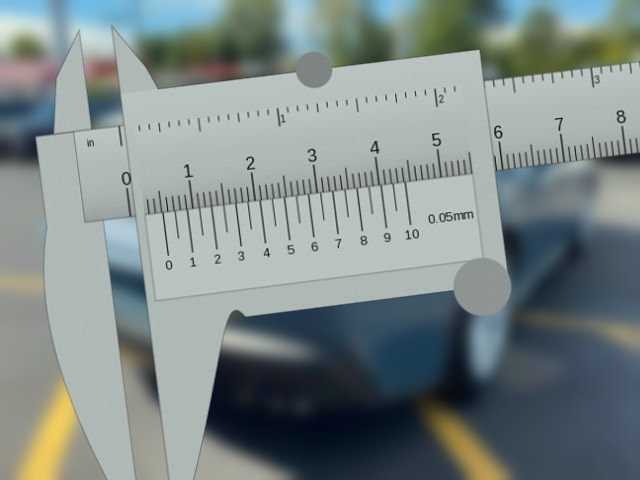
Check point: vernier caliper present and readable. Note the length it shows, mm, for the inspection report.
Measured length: 5.2 mm
